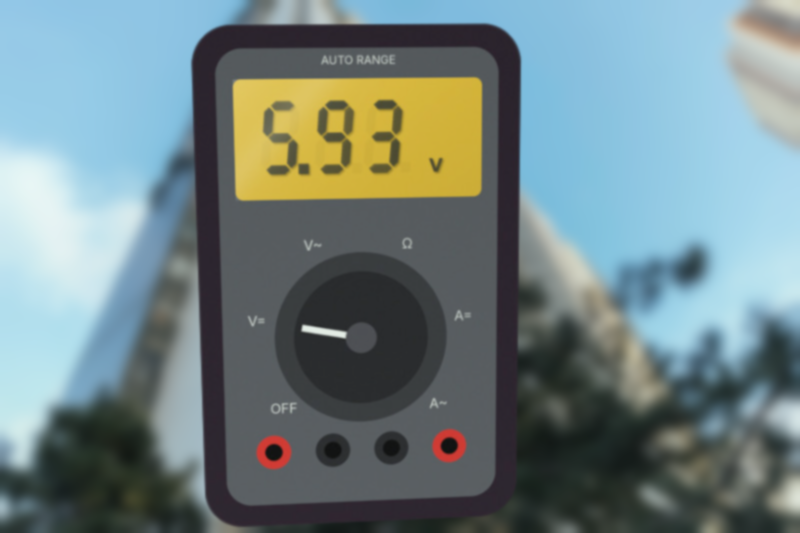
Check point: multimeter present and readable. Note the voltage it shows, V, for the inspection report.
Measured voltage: 5.93 V
